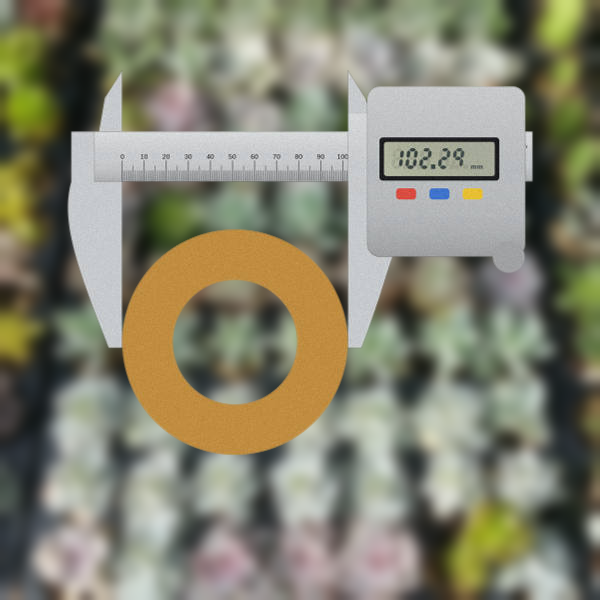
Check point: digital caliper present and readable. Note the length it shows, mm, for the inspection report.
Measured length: 102.29 mm
